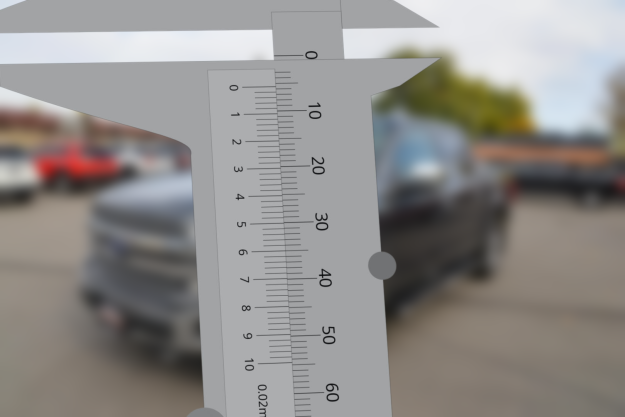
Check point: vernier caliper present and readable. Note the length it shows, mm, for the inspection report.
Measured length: 5.6 mm
